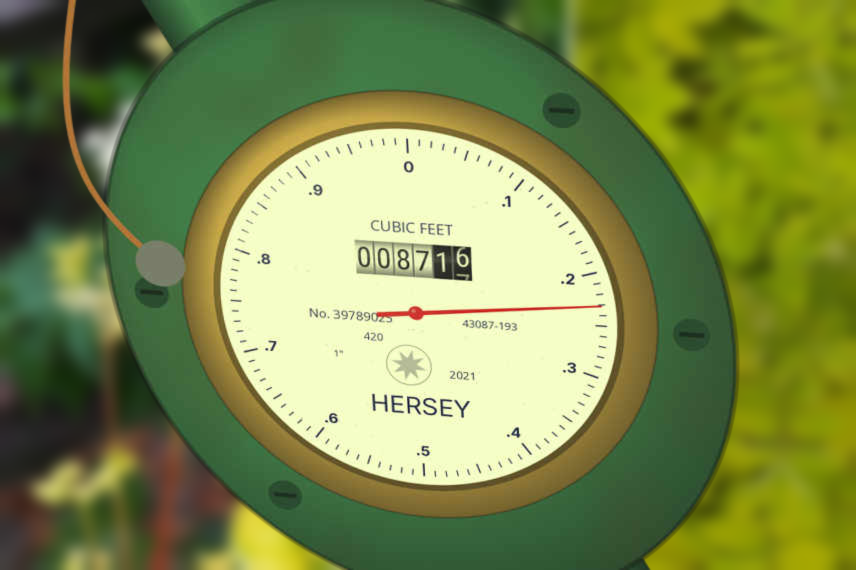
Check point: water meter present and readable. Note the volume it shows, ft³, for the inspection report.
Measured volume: 8716.23 ft³
